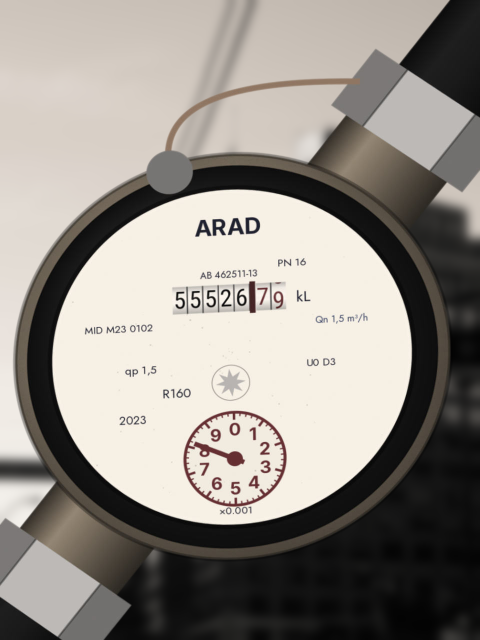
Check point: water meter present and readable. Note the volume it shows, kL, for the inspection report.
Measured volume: 55526.788 kL
